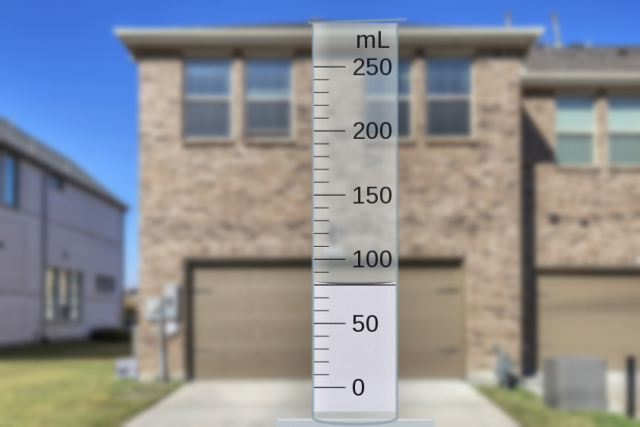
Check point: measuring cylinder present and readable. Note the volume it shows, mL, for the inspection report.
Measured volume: 80 mL
